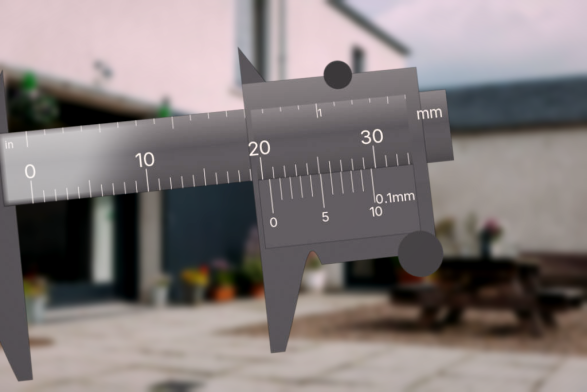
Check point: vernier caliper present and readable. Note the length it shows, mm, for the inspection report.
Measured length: 20.6 mm
